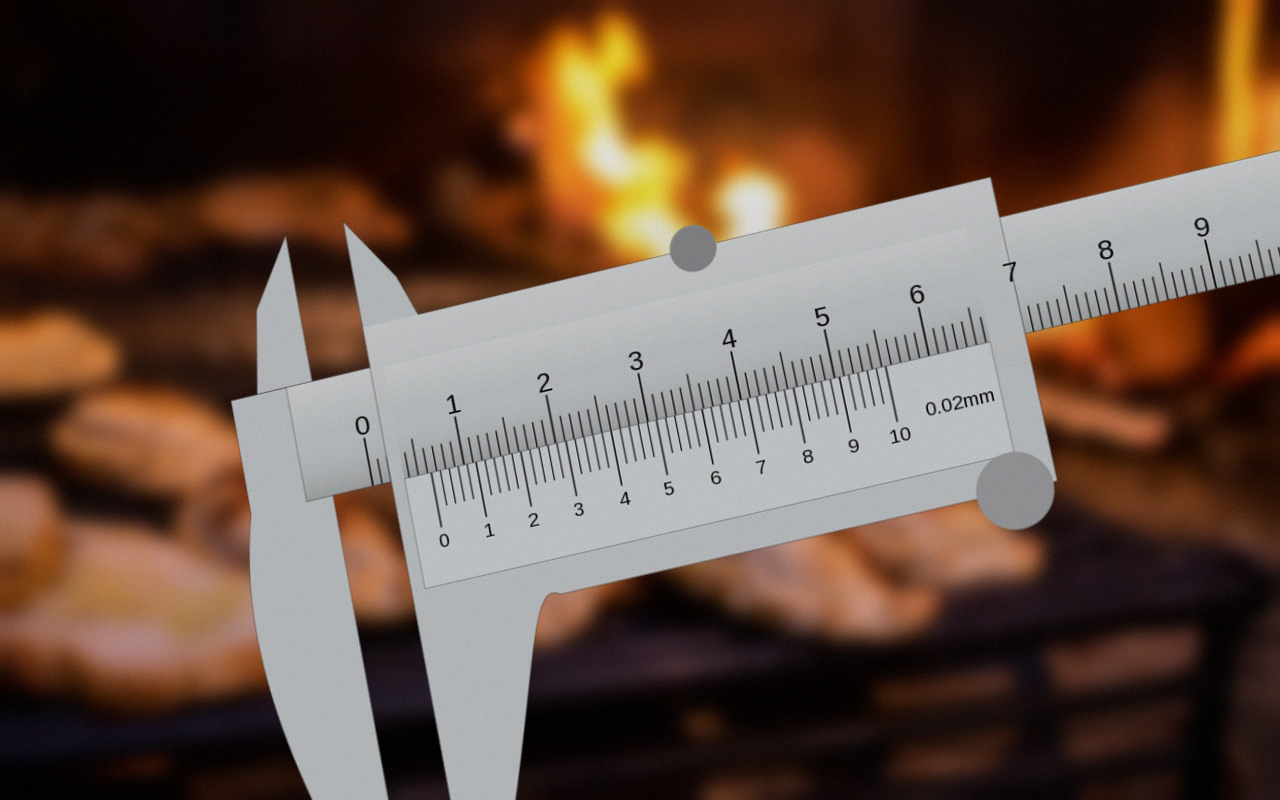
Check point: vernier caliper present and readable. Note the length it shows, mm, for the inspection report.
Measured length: 6.4 mm
